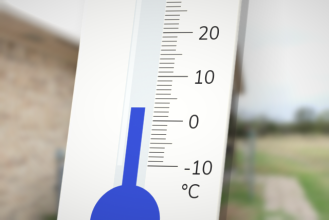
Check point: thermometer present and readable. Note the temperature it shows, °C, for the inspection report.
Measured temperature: 3 °C
